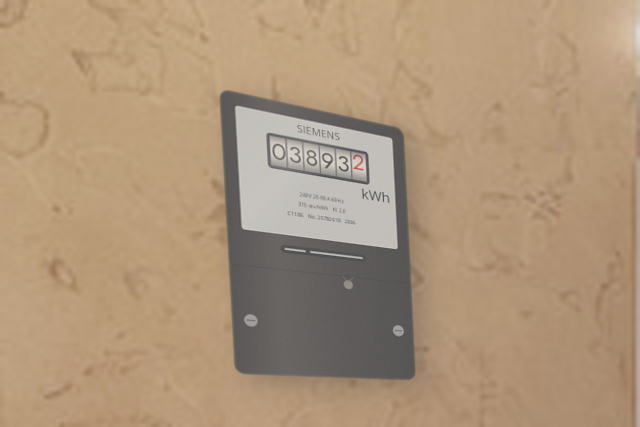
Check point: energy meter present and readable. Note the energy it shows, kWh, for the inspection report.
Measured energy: 3893.2 kWh
